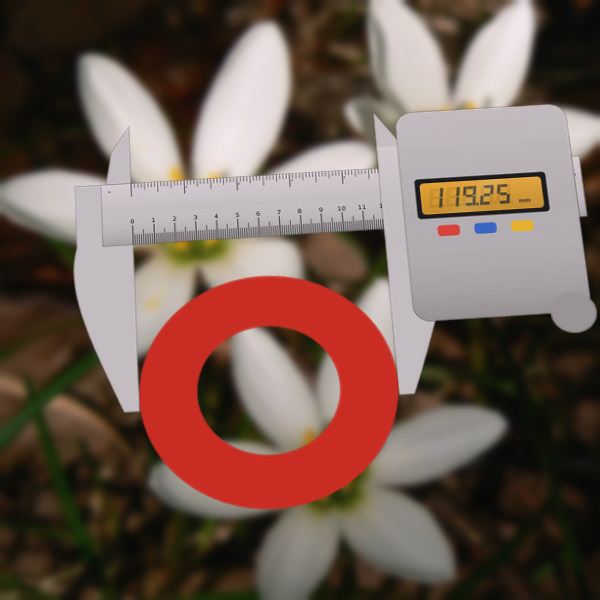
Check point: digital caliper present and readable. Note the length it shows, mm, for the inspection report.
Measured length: 119.25 mm
